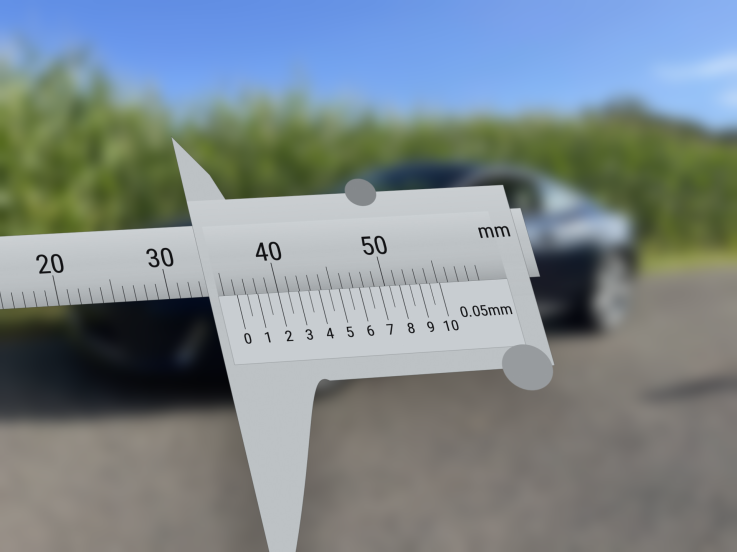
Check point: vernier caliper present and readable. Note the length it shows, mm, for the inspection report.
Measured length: 36.2 mm
